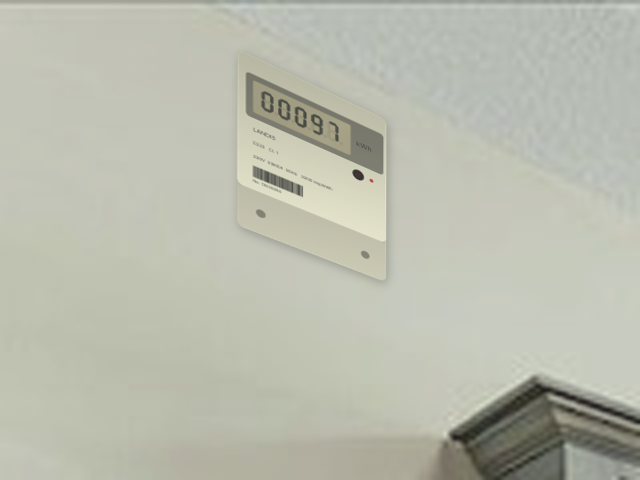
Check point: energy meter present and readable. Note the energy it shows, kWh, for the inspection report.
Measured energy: 97 kWh
